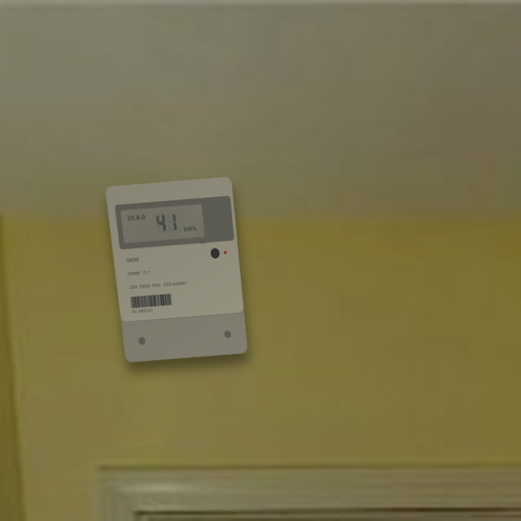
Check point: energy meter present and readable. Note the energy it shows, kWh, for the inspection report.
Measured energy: 41 kWh
